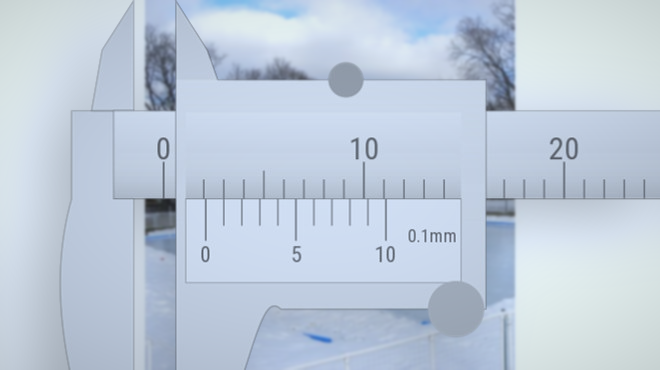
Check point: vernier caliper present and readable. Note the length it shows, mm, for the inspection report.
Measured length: 2.1 mm
